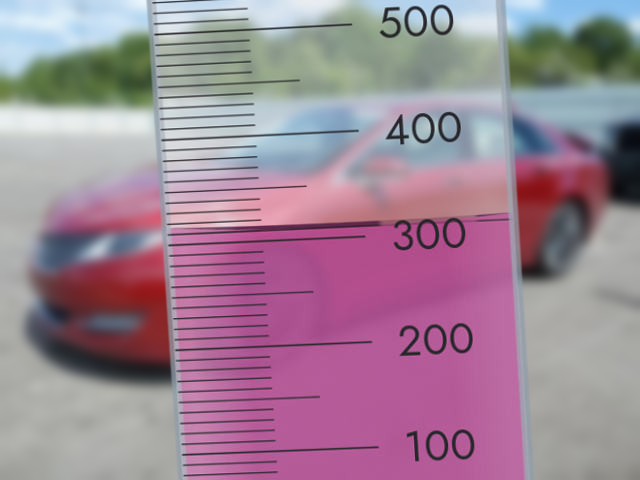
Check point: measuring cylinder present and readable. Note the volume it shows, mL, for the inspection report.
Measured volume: 310 mL
